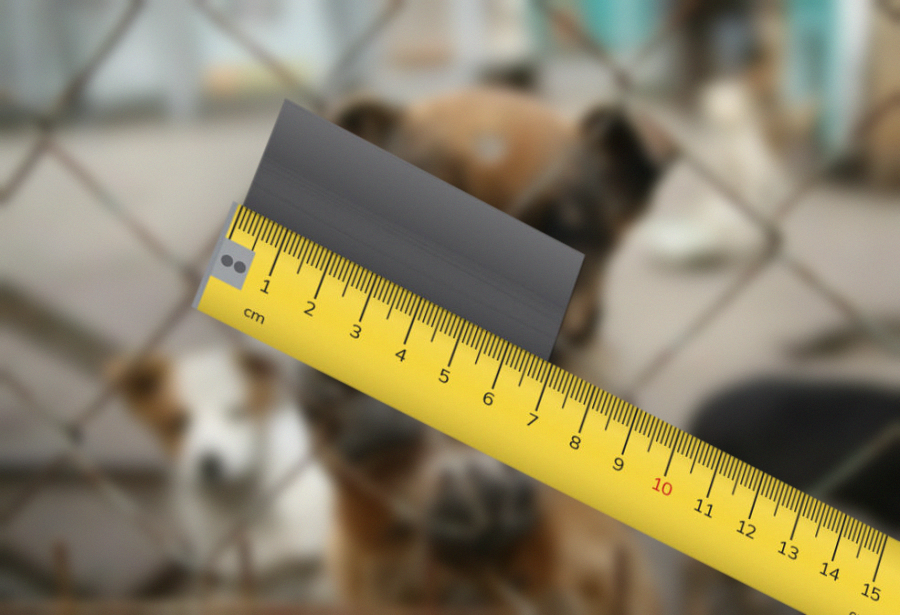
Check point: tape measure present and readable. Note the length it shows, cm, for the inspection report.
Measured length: 6.9 cm
